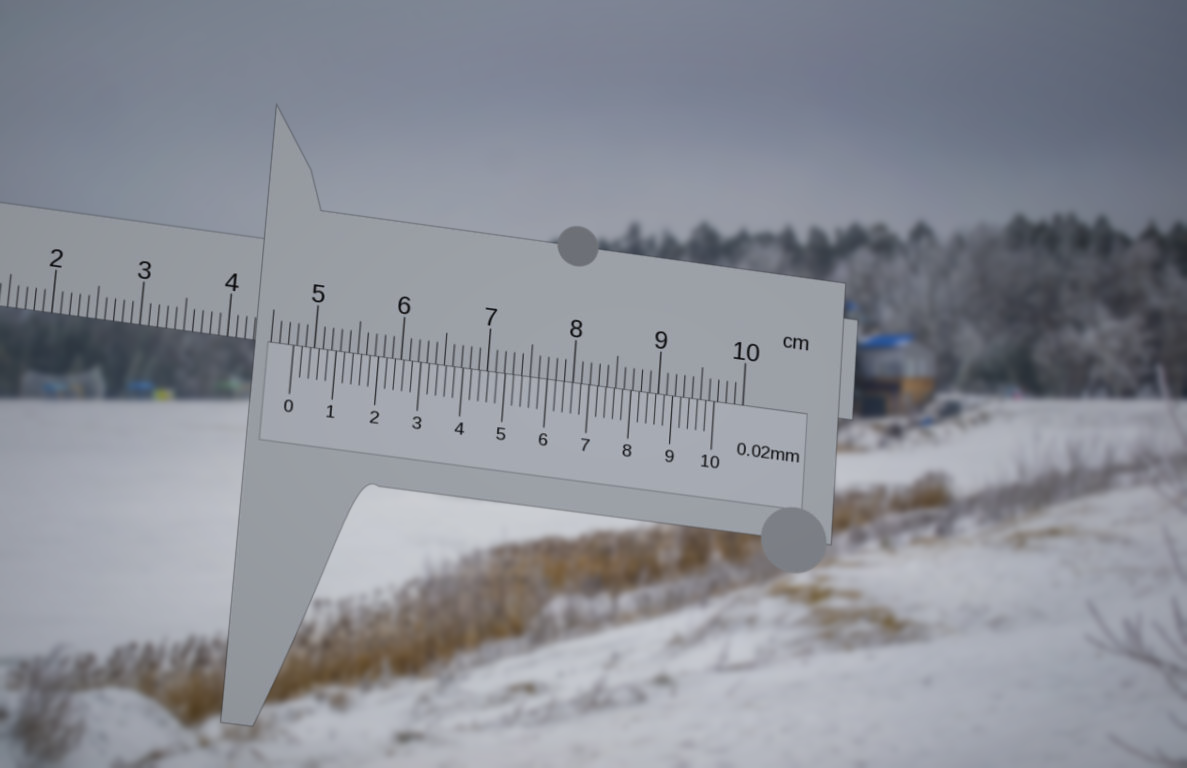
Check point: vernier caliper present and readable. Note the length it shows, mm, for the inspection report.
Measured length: 47.6 mm
